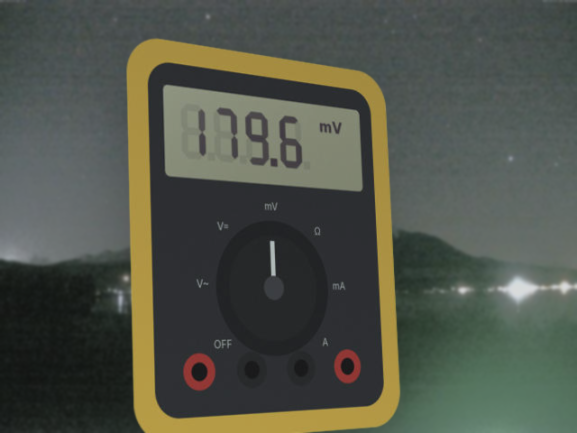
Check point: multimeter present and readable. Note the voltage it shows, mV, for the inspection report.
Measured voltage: 179.6 mV
